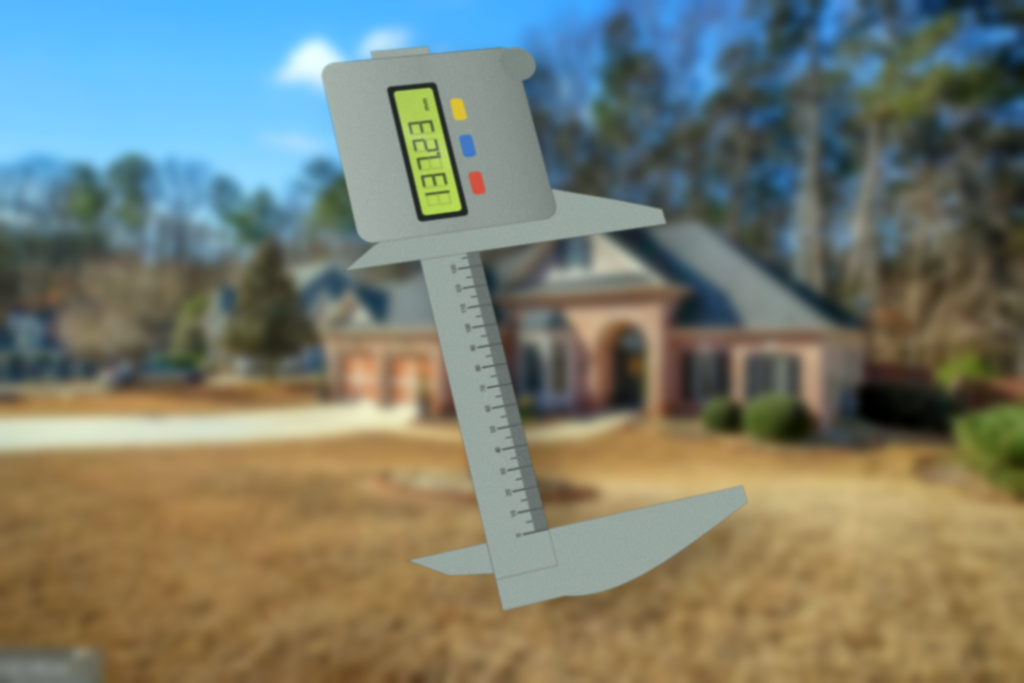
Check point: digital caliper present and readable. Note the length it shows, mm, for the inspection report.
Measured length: 137.23 mm
